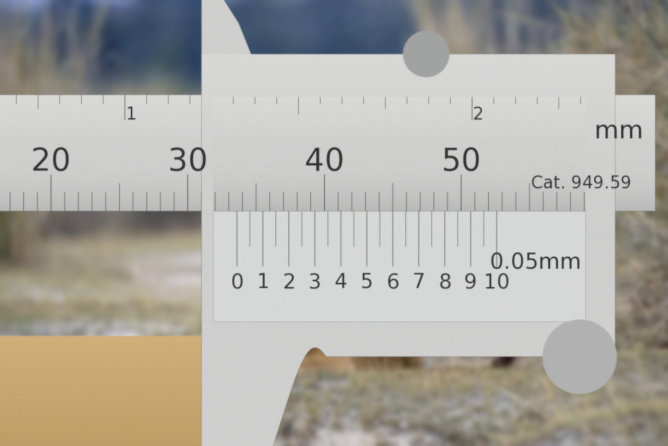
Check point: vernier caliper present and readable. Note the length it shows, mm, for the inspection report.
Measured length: 33.6 mm
